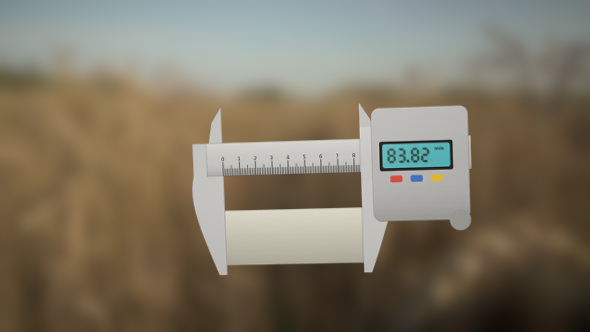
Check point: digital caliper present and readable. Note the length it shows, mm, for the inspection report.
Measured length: 83.82 mm
